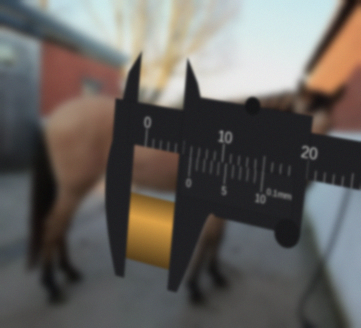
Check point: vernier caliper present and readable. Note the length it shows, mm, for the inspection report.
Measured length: 6.0 mm
